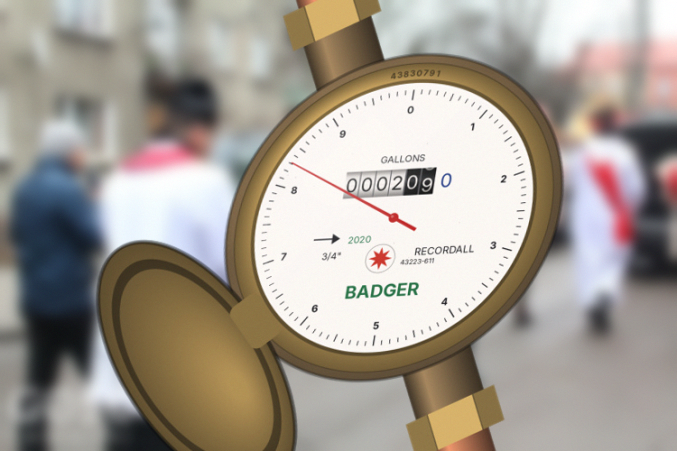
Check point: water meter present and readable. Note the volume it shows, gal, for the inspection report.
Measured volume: 2088.3 gal
